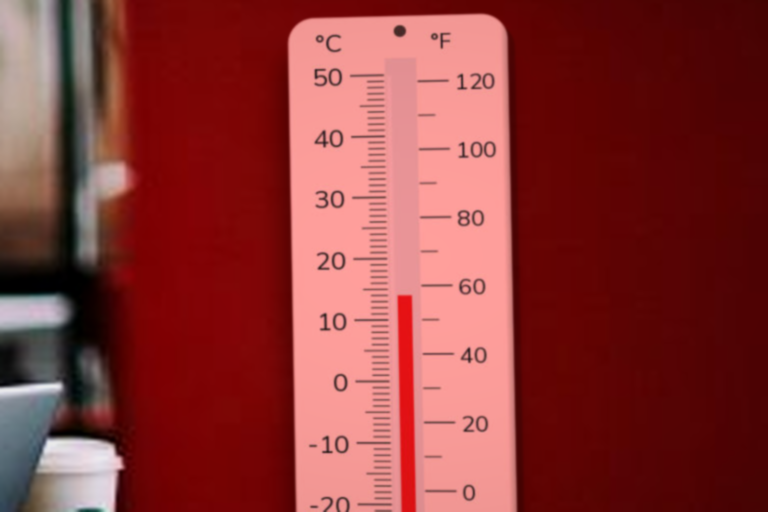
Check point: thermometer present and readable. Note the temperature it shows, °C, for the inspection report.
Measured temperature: 14 °C
